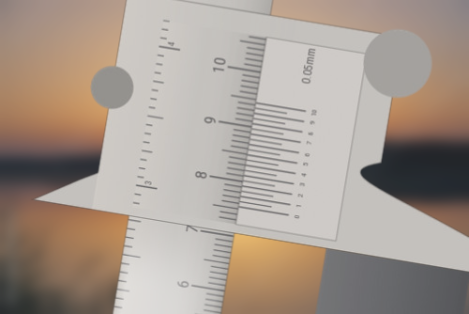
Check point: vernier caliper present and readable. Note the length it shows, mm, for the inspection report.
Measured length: 75.4 mm
